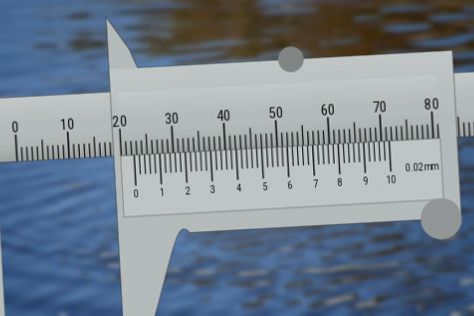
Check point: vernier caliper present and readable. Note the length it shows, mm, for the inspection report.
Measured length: 22.5 mm
